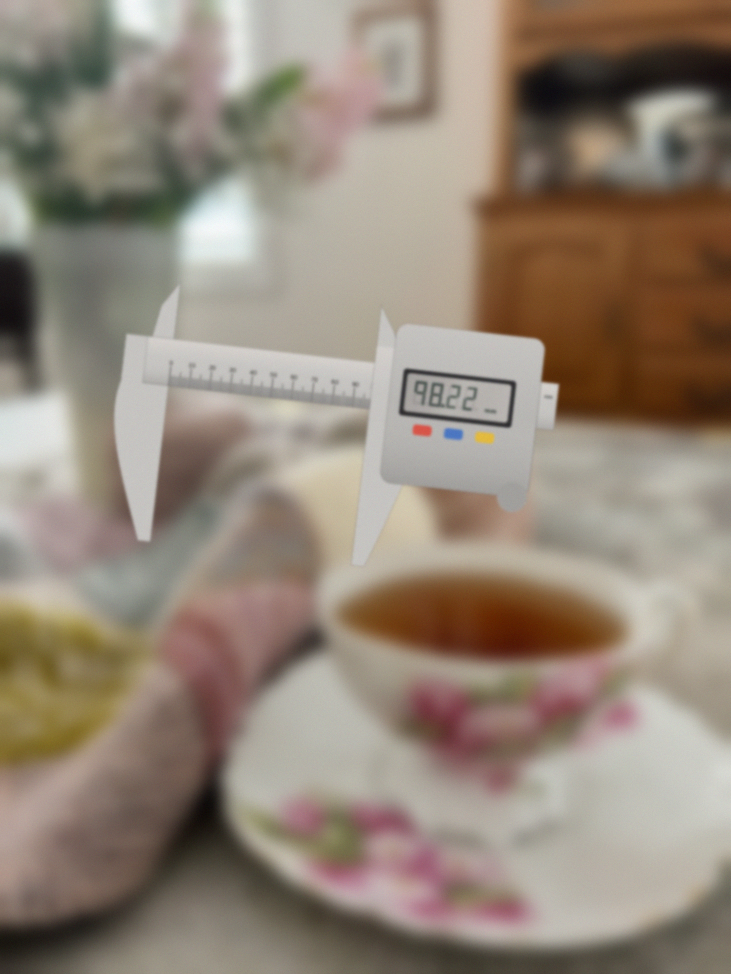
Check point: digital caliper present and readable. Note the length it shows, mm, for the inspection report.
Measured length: 98.22 mm
